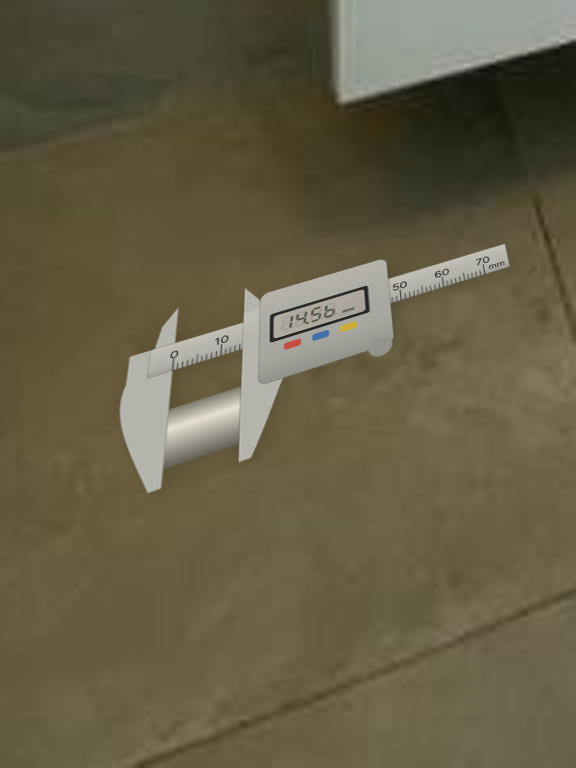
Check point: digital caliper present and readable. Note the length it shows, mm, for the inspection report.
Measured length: 14.56 mm
